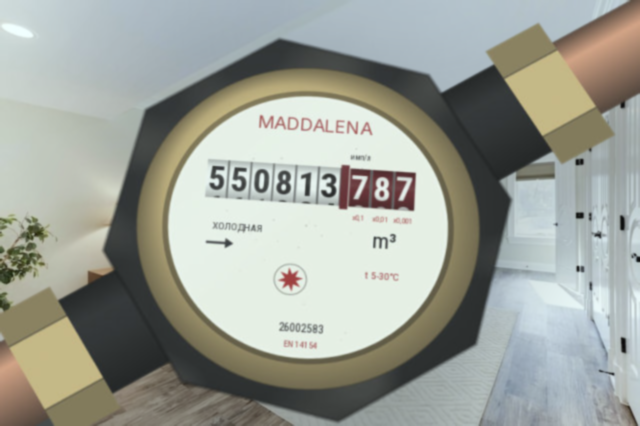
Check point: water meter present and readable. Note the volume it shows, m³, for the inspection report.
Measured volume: 550813.787 m³
